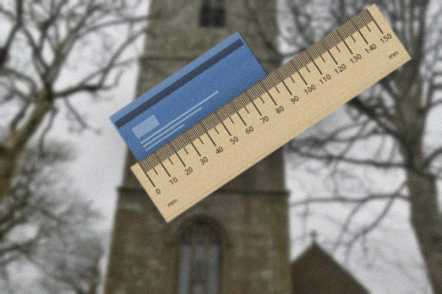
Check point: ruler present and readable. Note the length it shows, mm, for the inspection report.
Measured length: 85 mm
